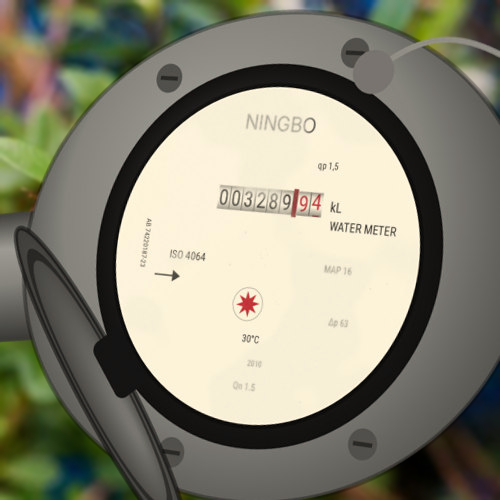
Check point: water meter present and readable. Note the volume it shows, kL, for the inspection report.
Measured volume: 3289.94 kL
